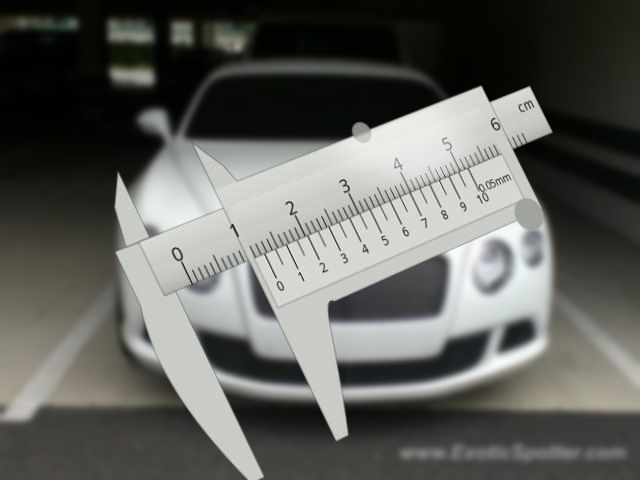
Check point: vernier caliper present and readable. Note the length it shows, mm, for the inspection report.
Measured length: 12.6 mm
